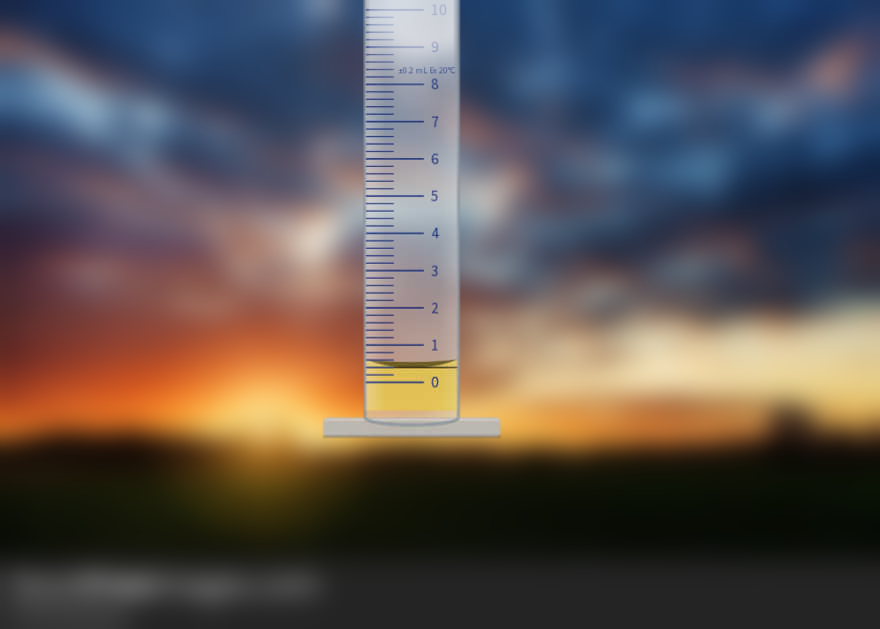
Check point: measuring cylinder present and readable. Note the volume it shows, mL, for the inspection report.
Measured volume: 0.4 mL
